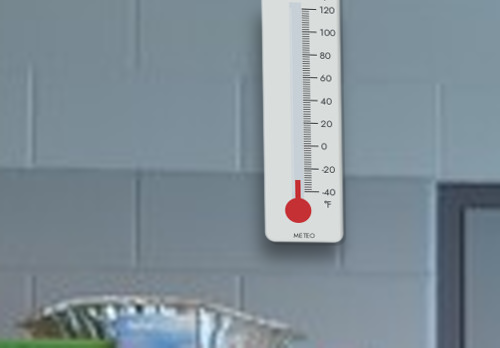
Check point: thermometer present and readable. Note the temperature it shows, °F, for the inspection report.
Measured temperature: -30 °F
